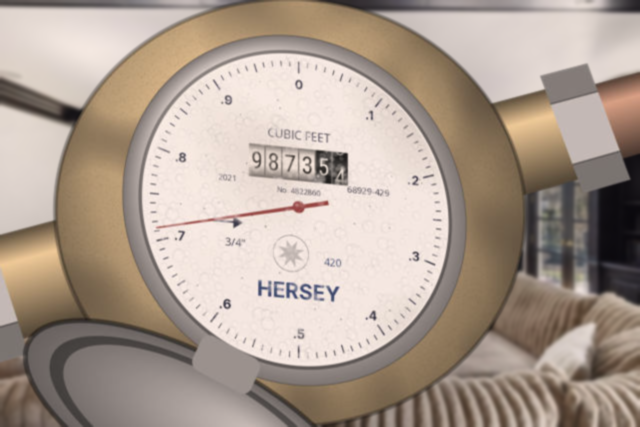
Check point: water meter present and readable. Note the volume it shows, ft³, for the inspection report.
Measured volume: 987353.71 ft³
